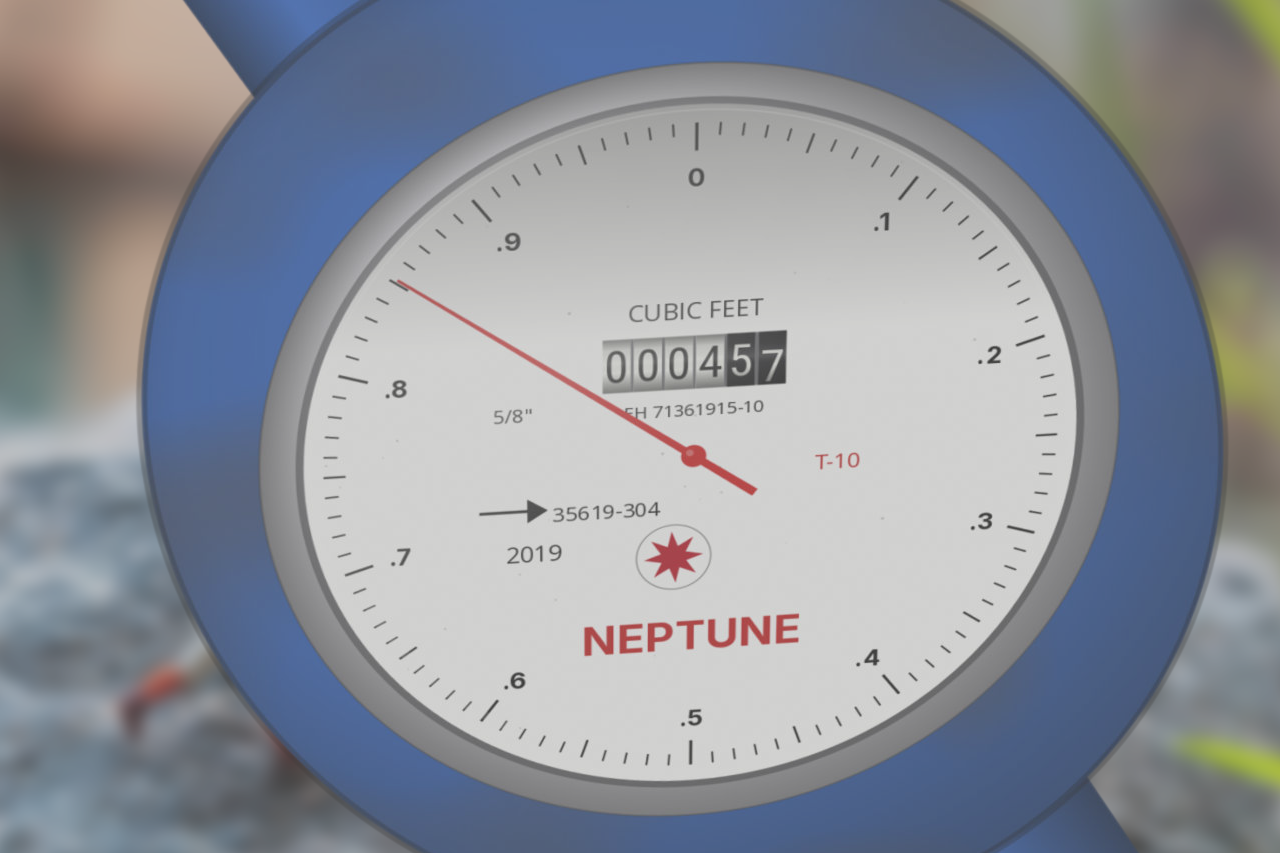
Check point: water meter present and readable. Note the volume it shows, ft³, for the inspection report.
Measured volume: 456.85 ft³
